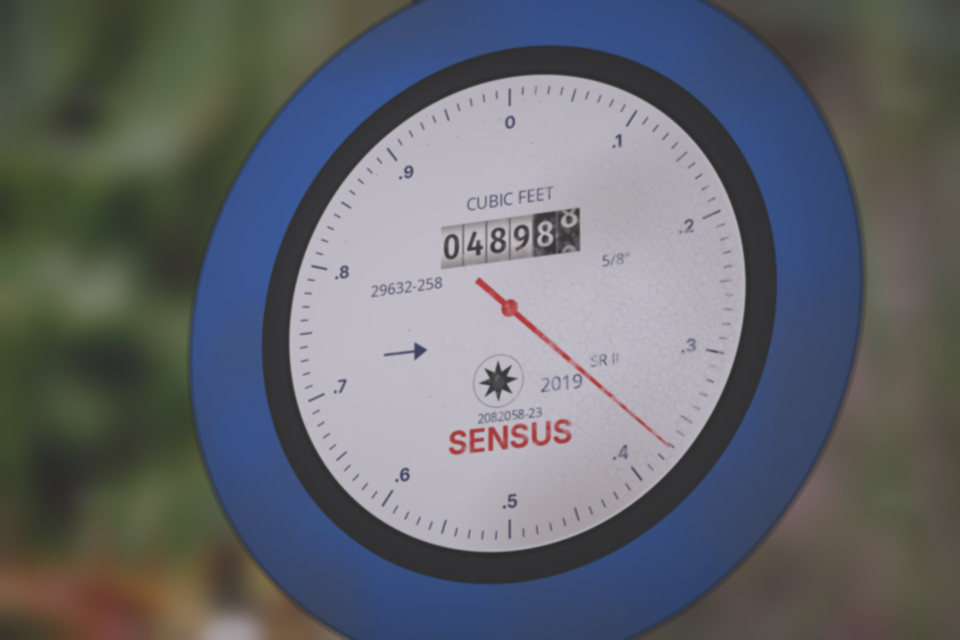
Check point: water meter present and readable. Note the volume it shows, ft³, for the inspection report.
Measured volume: 48988.37 ft³
